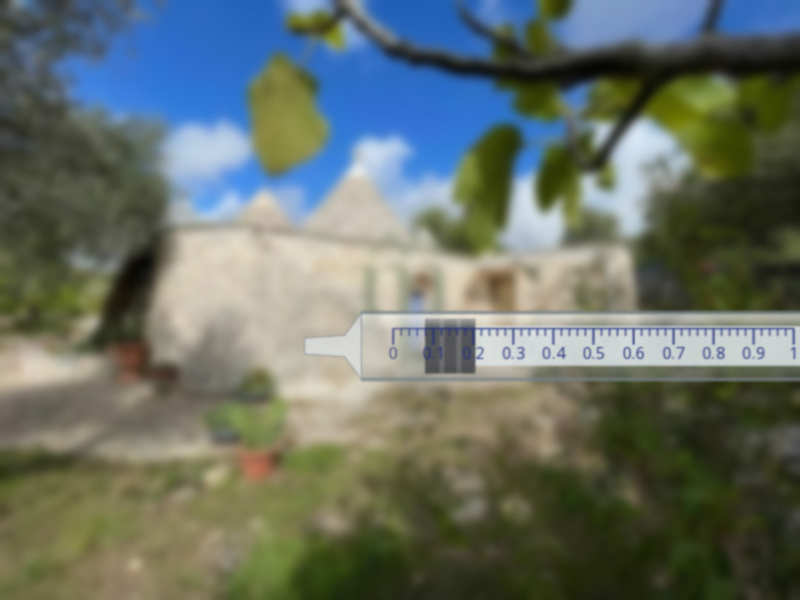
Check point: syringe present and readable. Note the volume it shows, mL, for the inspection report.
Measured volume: 0.08 mL
